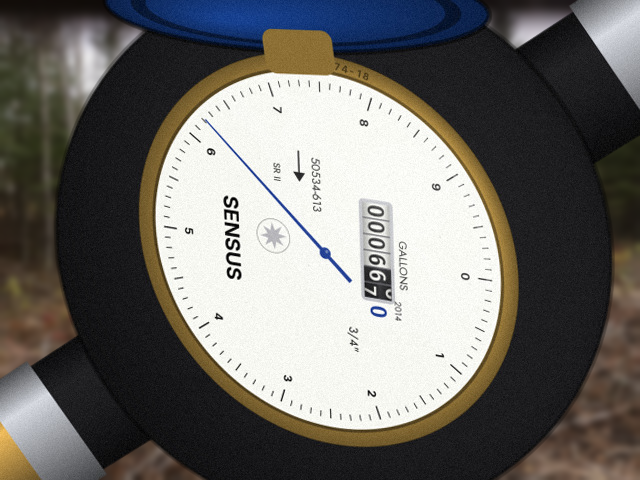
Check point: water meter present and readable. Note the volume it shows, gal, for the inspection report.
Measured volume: 6666.2 gal
